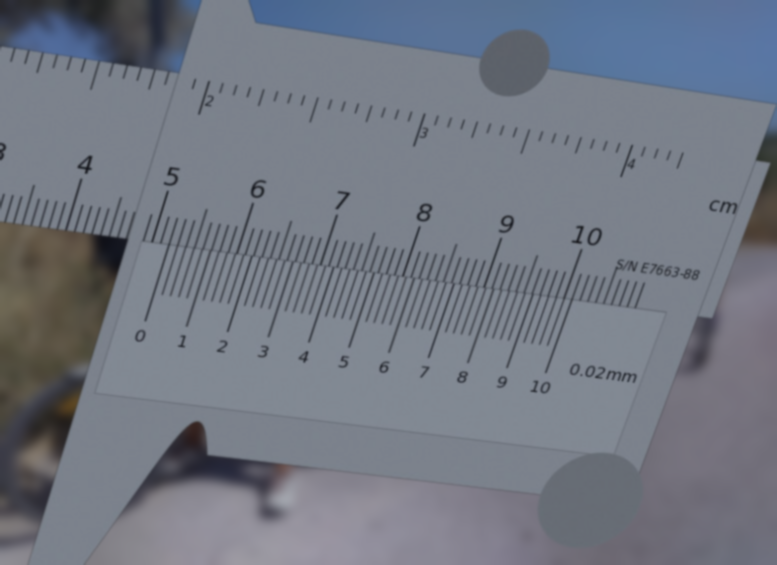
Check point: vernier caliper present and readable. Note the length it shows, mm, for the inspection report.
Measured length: 52.0 mm
